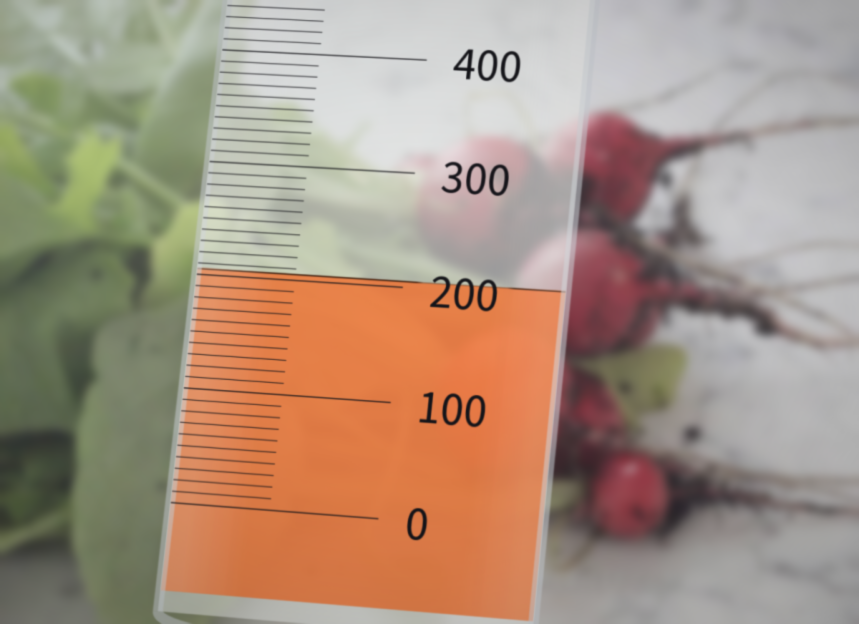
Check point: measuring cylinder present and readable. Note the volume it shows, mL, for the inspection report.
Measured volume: 205 mL
